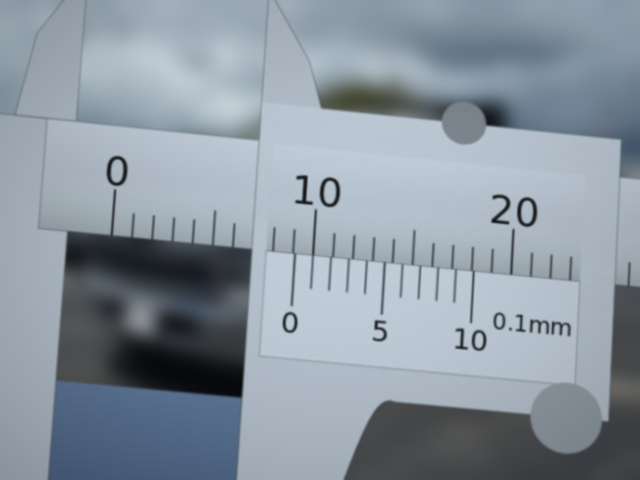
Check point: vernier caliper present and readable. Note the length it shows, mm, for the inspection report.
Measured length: 9.1 mm
